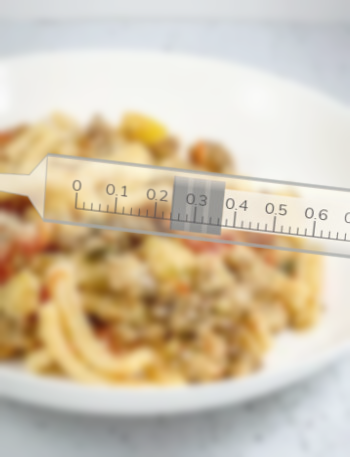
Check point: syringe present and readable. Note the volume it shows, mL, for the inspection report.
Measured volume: 0.24 mL
